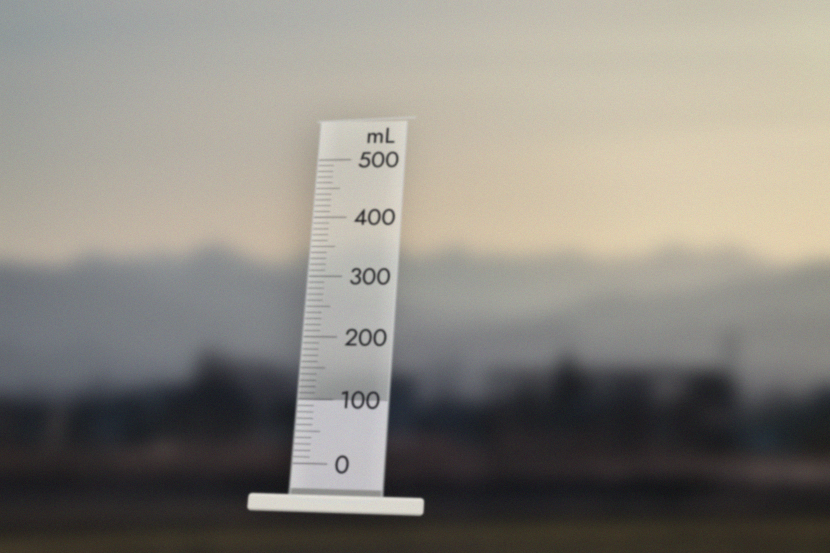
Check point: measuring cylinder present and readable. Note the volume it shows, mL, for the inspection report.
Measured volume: 100 mL
